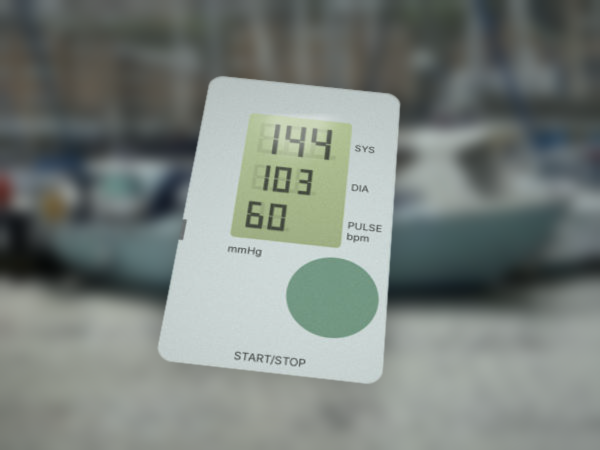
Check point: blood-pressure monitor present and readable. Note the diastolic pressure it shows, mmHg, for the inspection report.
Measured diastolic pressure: 103 mmHg
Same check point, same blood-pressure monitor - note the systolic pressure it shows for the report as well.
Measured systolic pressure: 144 mmHg
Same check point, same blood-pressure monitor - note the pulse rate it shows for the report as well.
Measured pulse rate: 60 bpm
